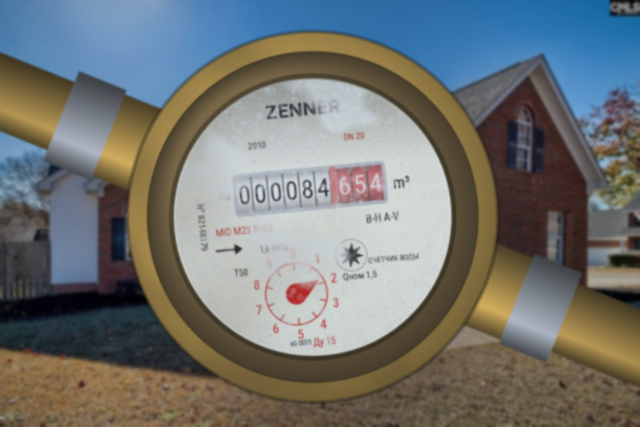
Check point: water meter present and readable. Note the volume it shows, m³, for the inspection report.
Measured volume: 84.6541 m³
